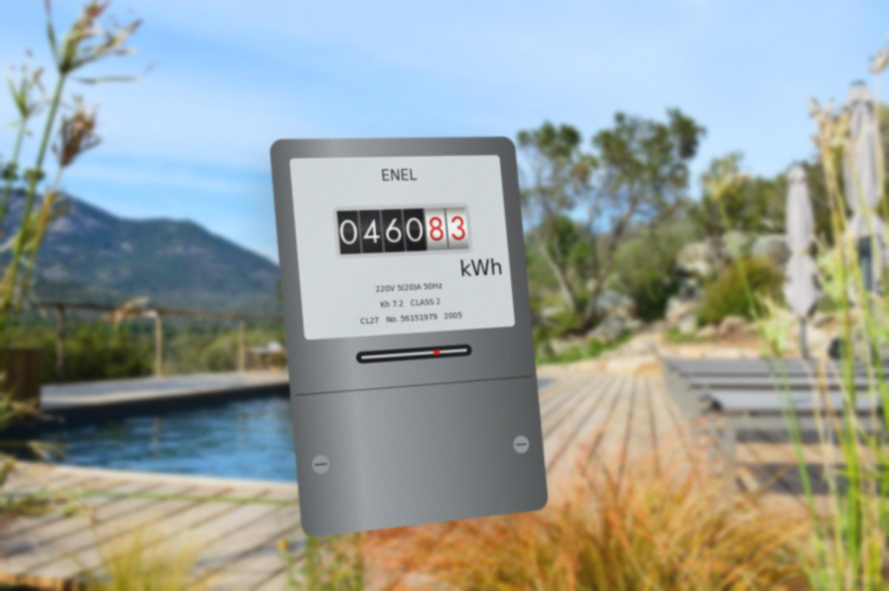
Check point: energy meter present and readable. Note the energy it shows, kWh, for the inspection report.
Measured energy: 460.83 kWh
